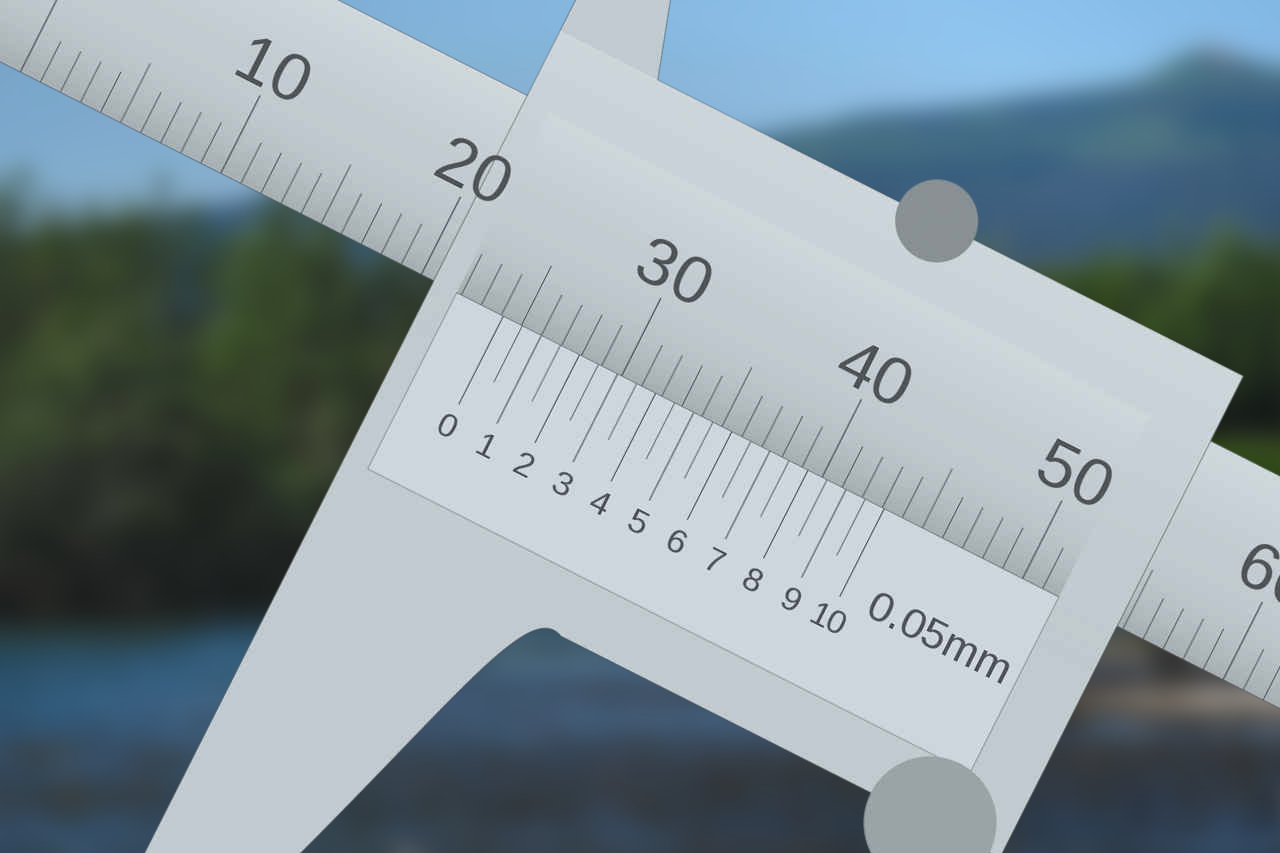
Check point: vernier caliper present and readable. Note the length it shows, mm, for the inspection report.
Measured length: 24.1 mm
